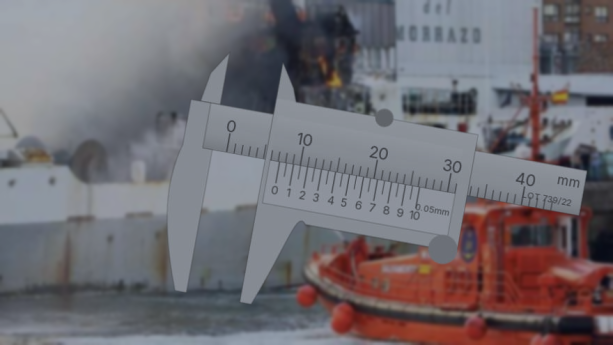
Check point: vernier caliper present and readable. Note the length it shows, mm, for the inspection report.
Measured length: 7.2 mm
